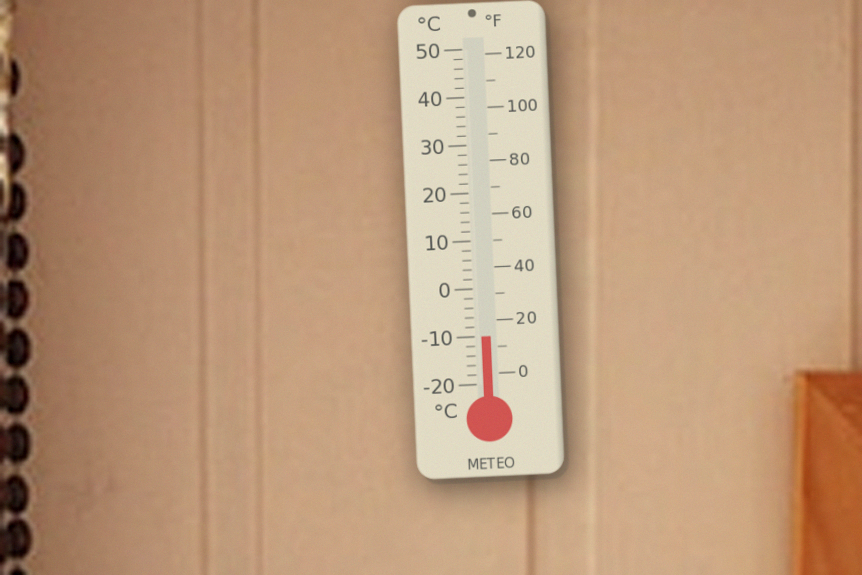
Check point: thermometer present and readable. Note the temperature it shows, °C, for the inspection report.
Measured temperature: -10 °C
